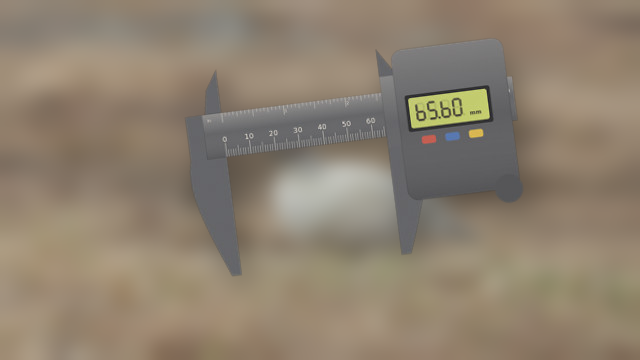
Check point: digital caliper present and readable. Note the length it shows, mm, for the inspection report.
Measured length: 65.60 mm
